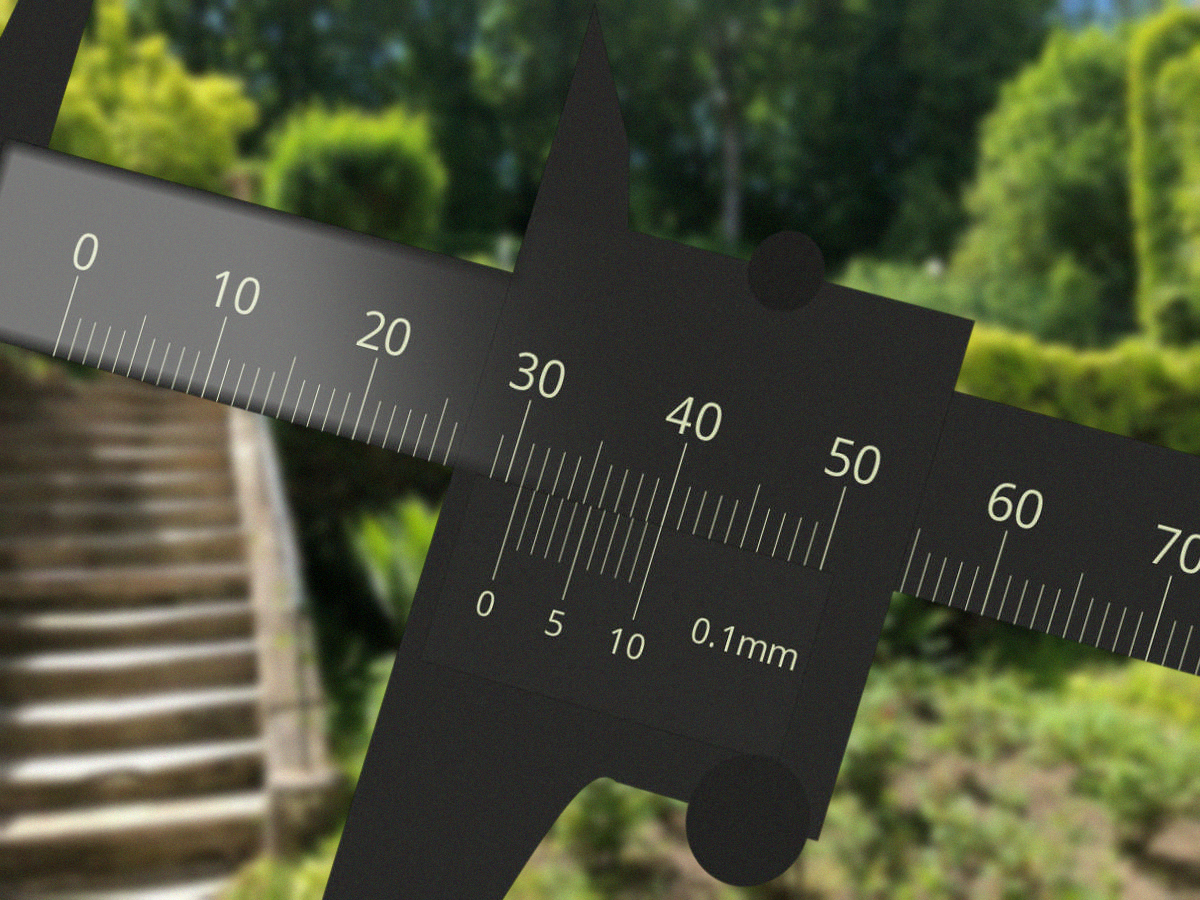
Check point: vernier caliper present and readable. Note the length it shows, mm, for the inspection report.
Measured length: 31.0 mm
